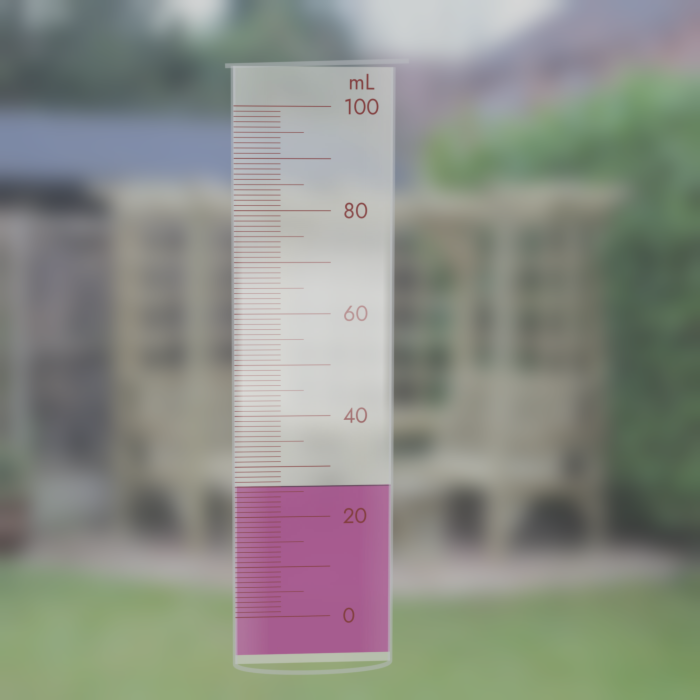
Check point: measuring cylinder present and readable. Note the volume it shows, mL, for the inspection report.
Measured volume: 26 mL
